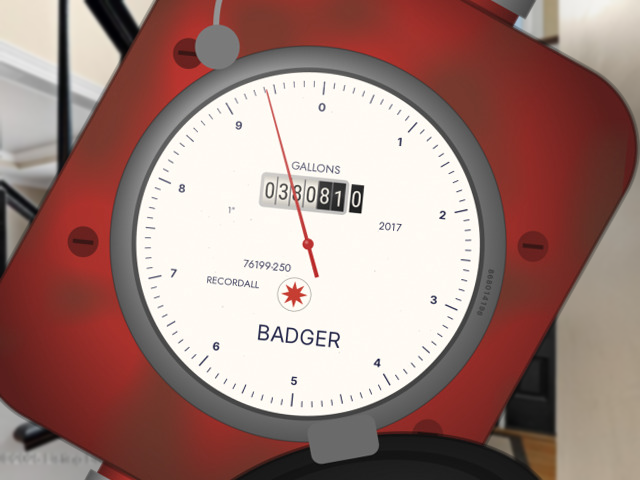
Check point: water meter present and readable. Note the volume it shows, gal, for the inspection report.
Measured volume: 380809.4 gal
